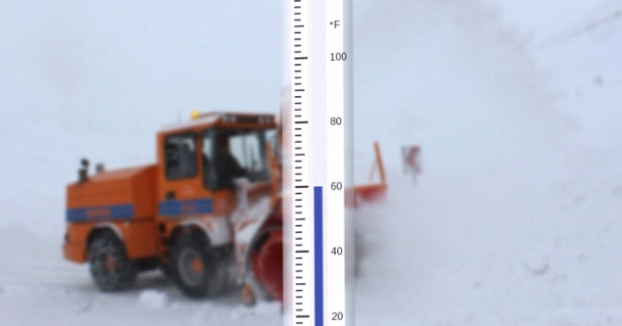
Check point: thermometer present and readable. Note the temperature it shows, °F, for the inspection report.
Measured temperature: 60 °F
